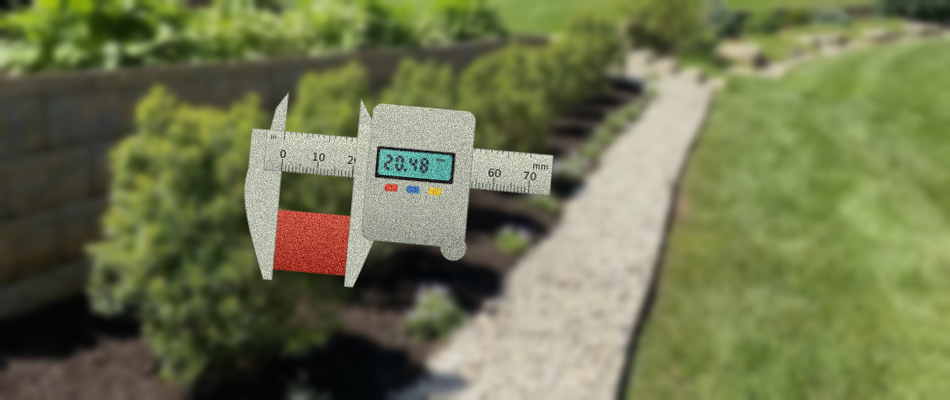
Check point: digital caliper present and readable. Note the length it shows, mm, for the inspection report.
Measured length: 20.48 mm
